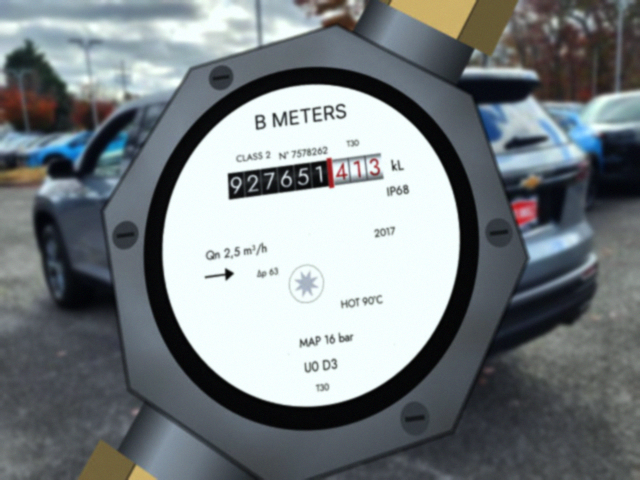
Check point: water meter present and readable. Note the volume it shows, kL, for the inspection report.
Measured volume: 927651.413 kL
